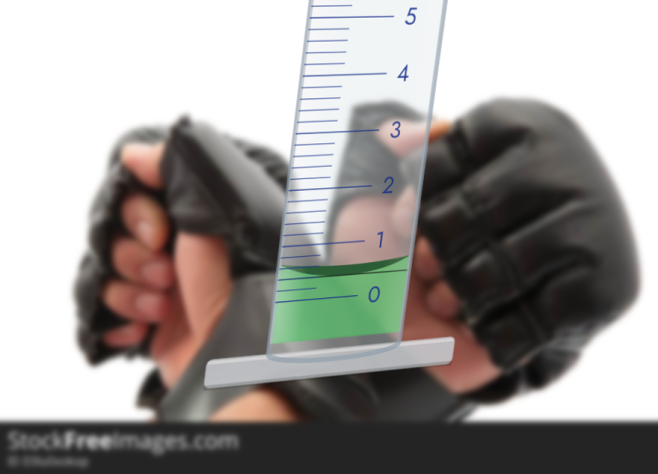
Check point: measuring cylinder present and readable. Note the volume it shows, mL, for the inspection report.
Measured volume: 0.4 mL
